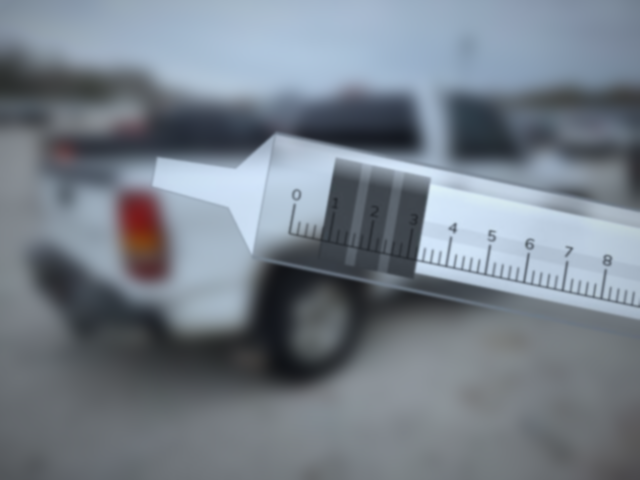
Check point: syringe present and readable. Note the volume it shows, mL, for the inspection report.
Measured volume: 0.8 mL
